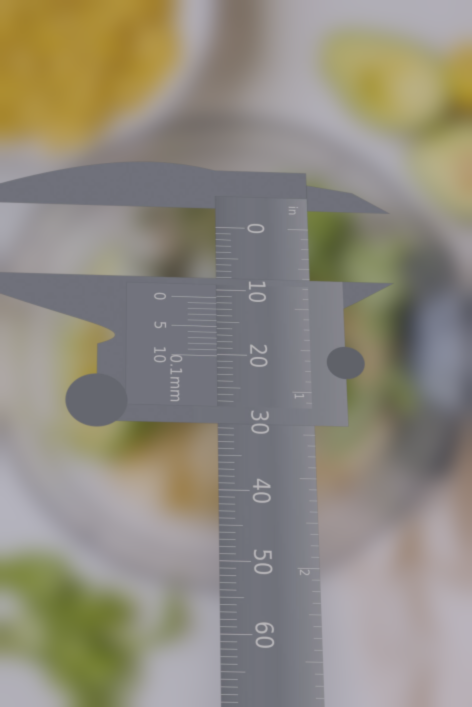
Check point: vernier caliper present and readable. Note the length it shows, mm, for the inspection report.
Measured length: 11.2 mm
